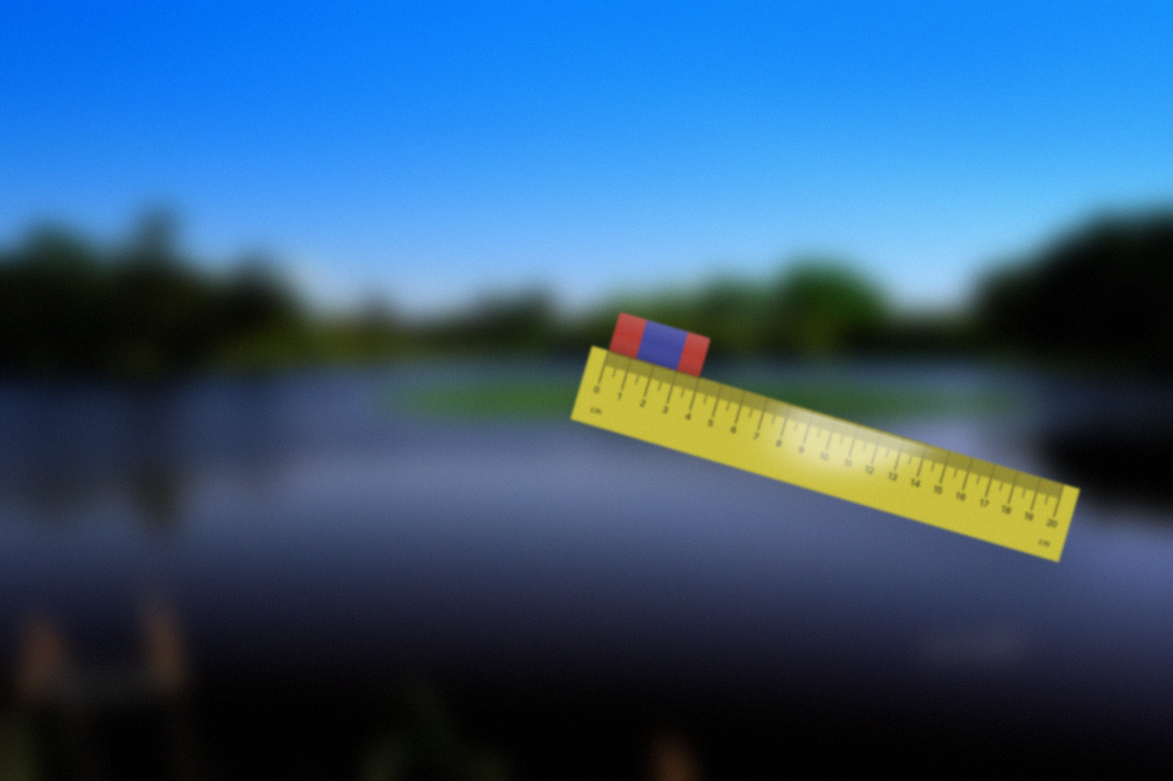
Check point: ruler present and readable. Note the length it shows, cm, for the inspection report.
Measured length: 4 cm
